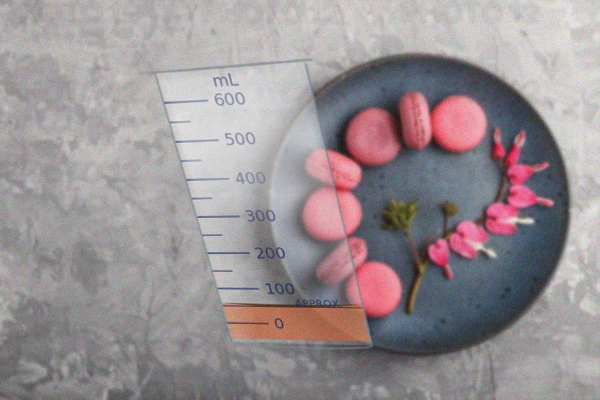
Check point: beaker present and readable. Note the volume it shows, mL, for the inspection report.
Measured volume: 50 mL
